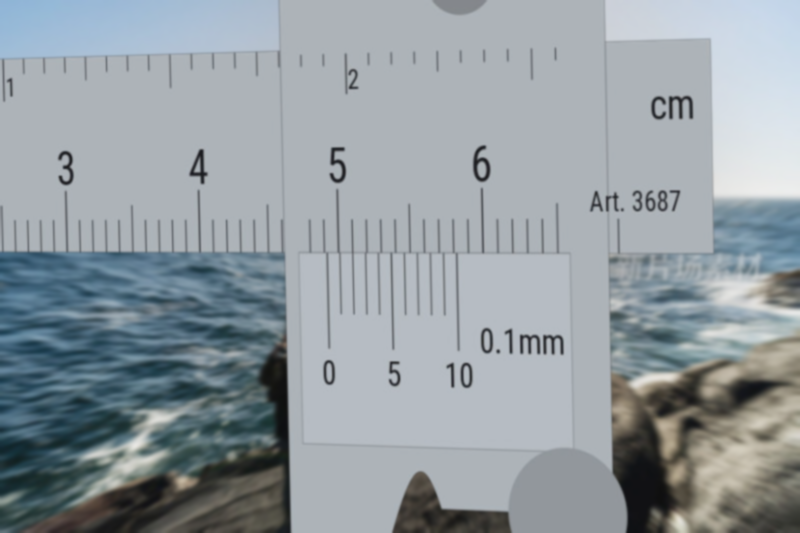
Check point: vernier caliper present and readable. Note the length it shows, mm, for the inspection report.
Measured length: 49.2 mm
